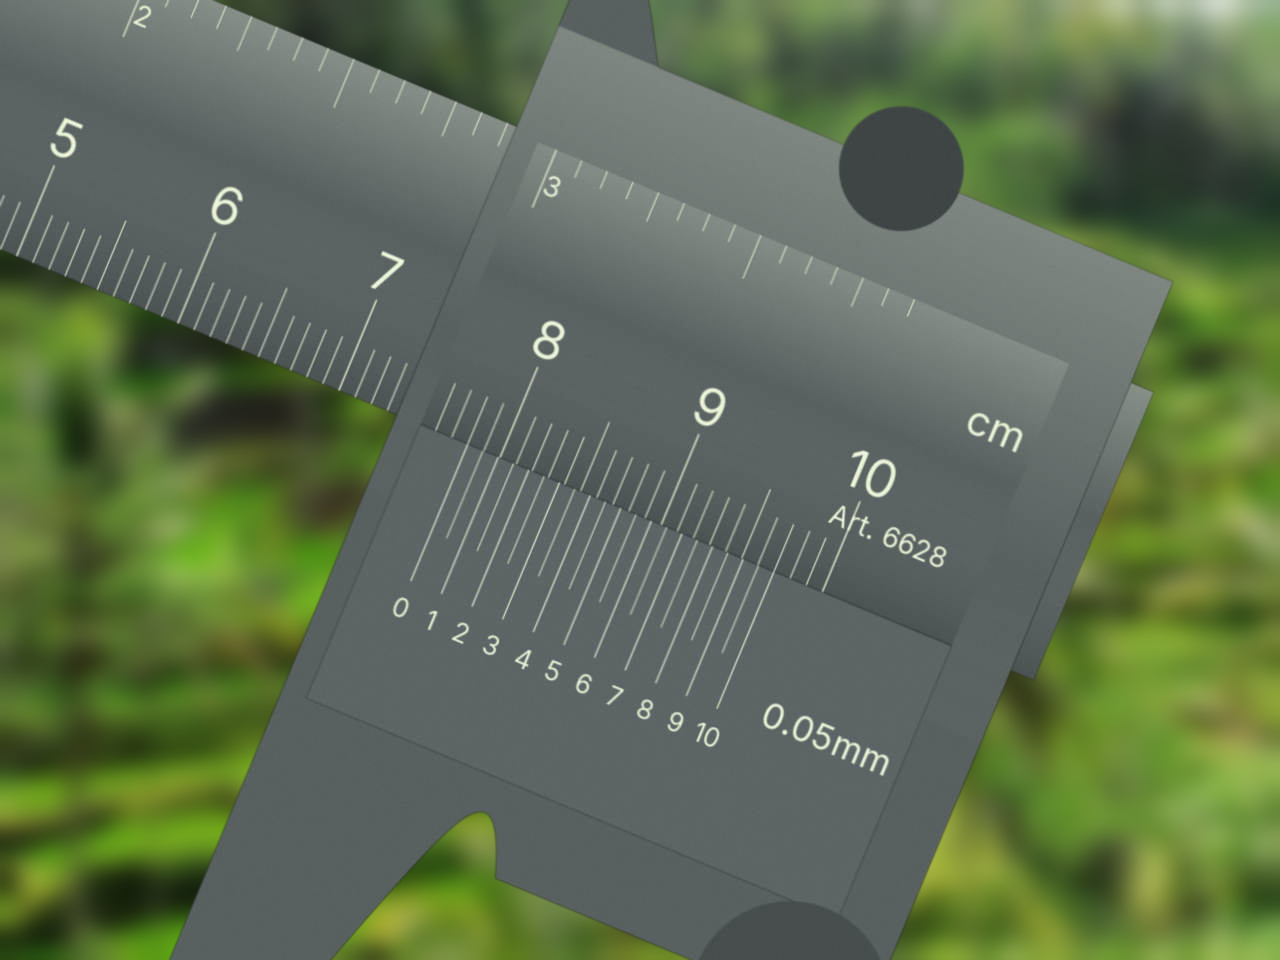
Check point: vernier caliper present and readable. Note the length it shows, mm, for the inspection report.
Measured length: 78.0 mm
